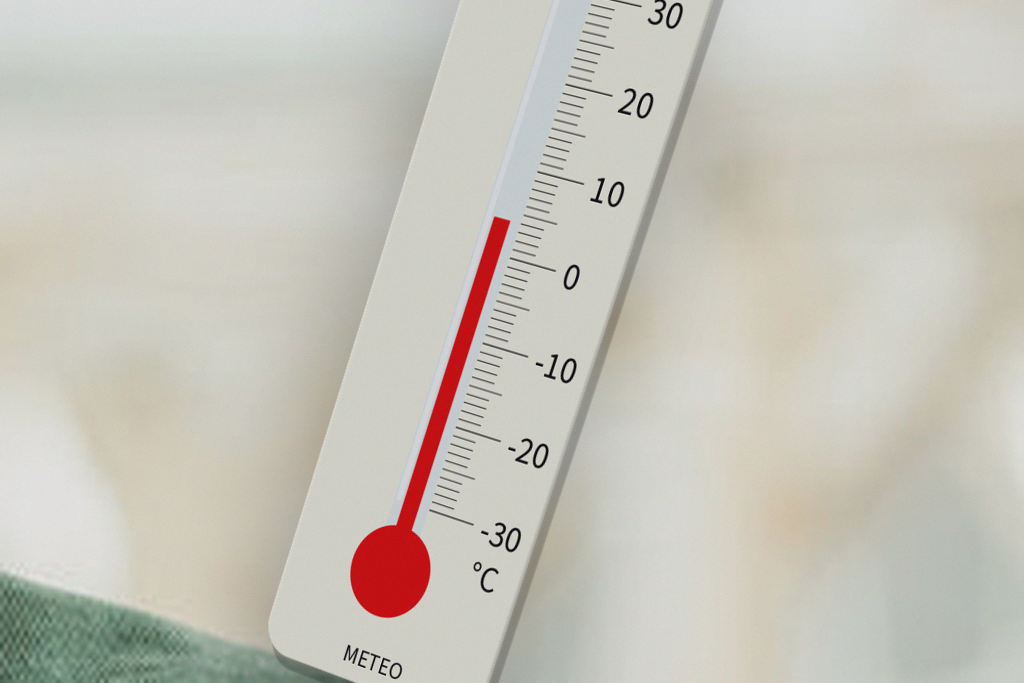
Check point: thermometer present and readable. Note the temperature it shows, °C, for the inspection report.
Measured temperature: 4 °C
